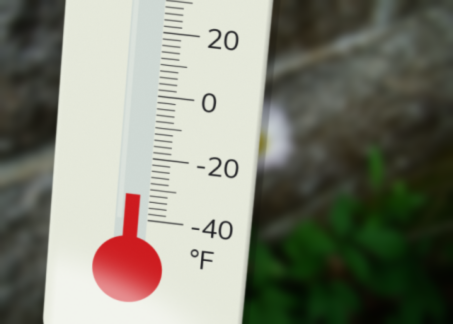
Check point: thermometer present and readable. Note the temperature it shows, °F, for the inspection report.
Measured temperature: -32 °F
